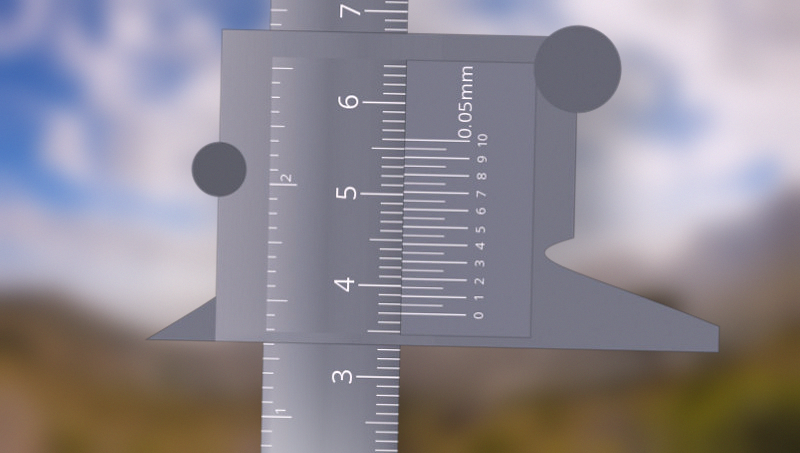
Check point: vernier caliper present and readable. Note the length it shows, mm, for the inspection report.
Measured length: 37.0 mm
